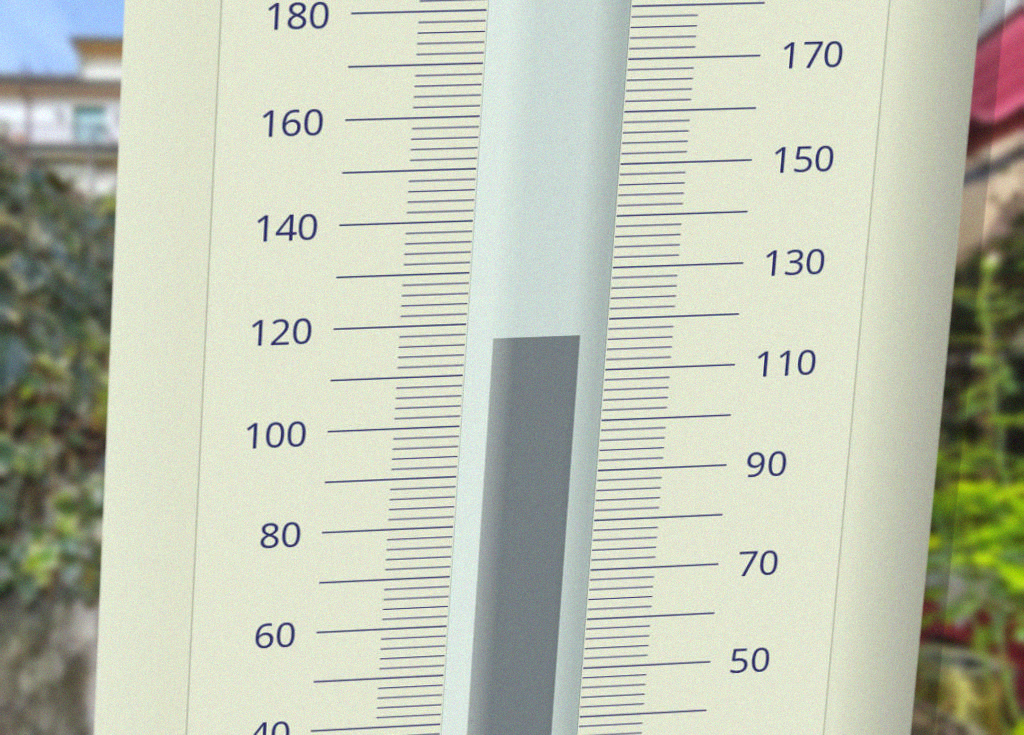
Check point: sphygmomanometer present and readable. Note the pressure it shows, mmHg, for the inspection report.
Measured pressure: 117 mmHg
